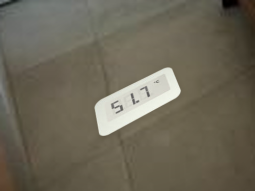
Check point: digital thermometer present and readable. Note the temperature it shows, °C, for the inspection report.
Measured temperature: 51.7 °C
